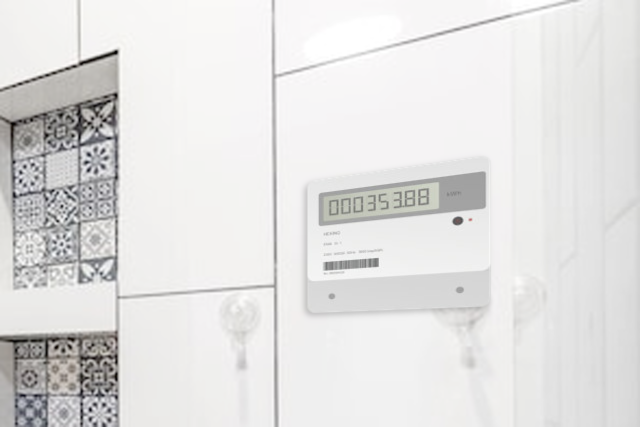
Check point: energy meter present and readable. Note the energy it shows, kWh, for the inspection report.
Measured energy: 353.88 kWh
